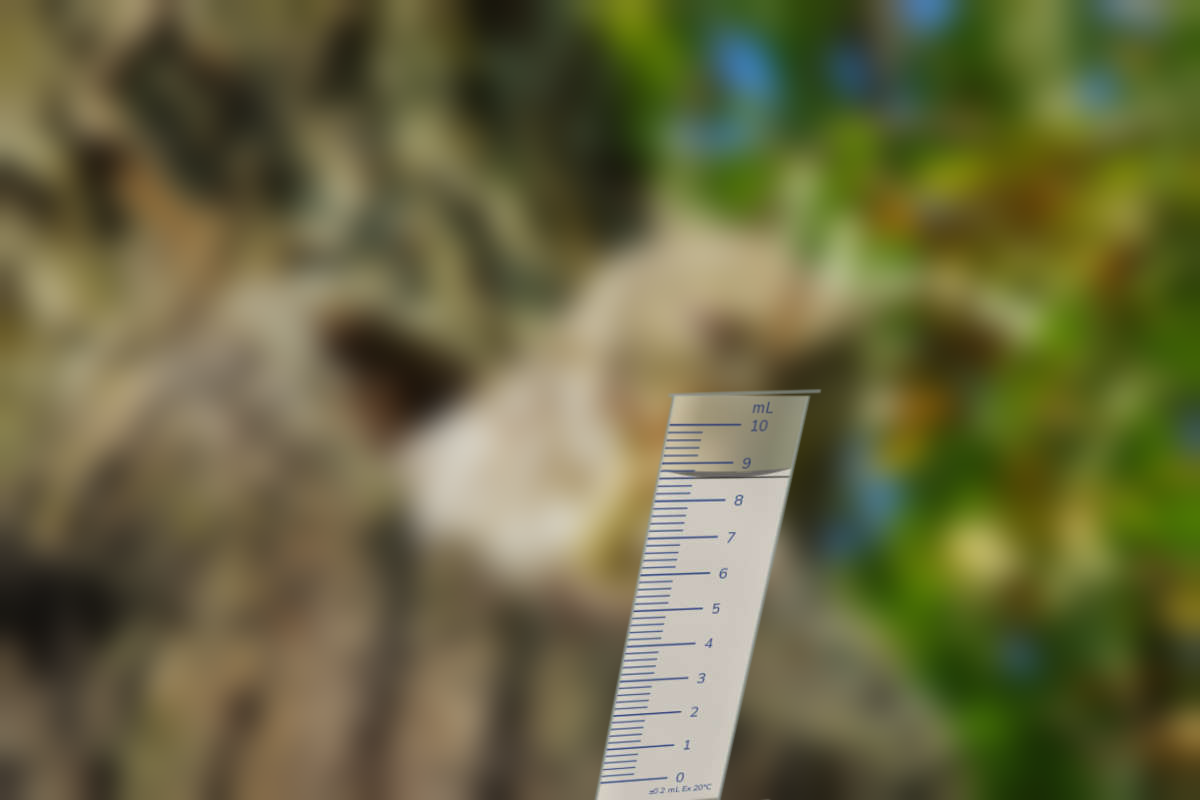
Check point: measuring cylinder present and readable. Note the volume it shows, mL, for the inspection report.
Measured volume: 8.6 mL
